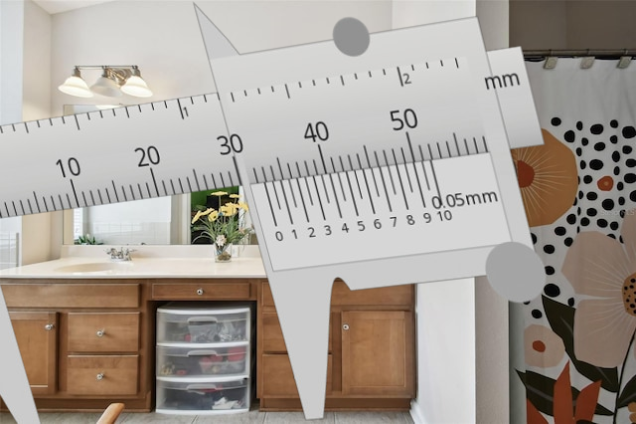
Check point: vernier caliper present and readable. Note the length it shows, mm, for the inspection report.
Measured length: 32.8 mm
